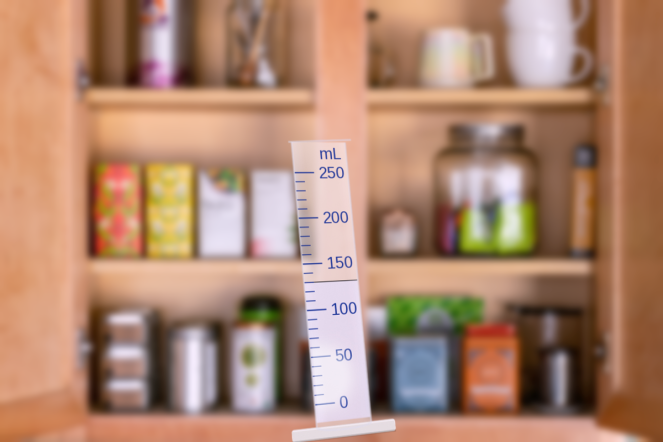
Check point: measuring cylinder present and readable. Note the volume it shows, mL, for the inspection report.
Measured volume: 130 mL
